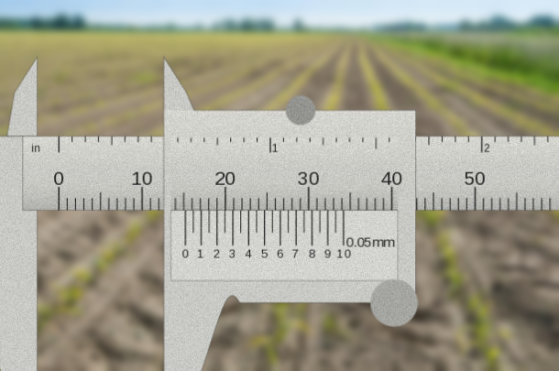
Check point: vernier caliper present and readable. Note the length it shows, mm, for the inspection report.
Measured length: 15.2 mm
